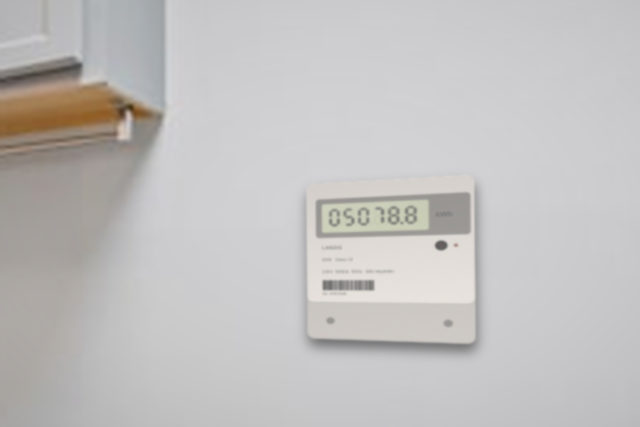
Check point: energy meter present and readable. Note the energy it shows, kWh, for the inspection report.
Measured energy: 5078.8 kWh
